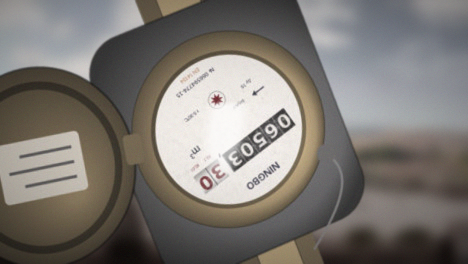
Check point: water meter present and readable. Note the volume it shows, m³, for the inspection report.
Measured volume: 6503.30 m³
